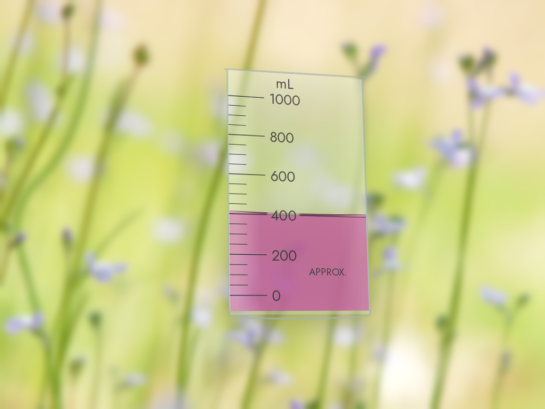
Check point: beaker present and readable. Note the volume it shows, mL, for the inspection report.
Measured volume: 400 mL
